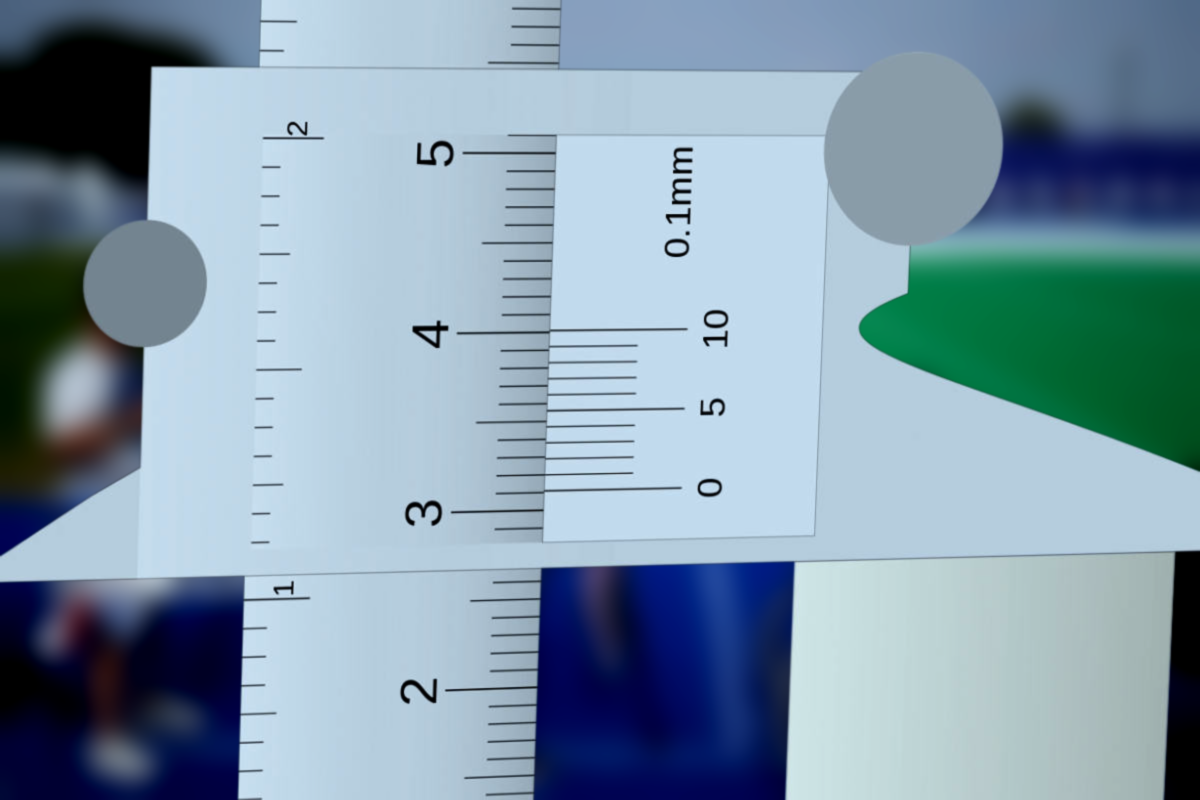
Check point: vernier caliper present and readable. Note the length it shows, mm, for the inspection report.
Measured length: 31.1 mm
